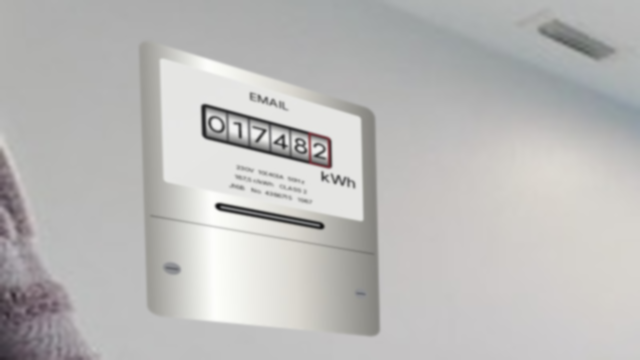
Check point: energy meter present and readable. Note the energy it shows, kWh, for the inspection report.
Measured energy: 1748.2 kWh
